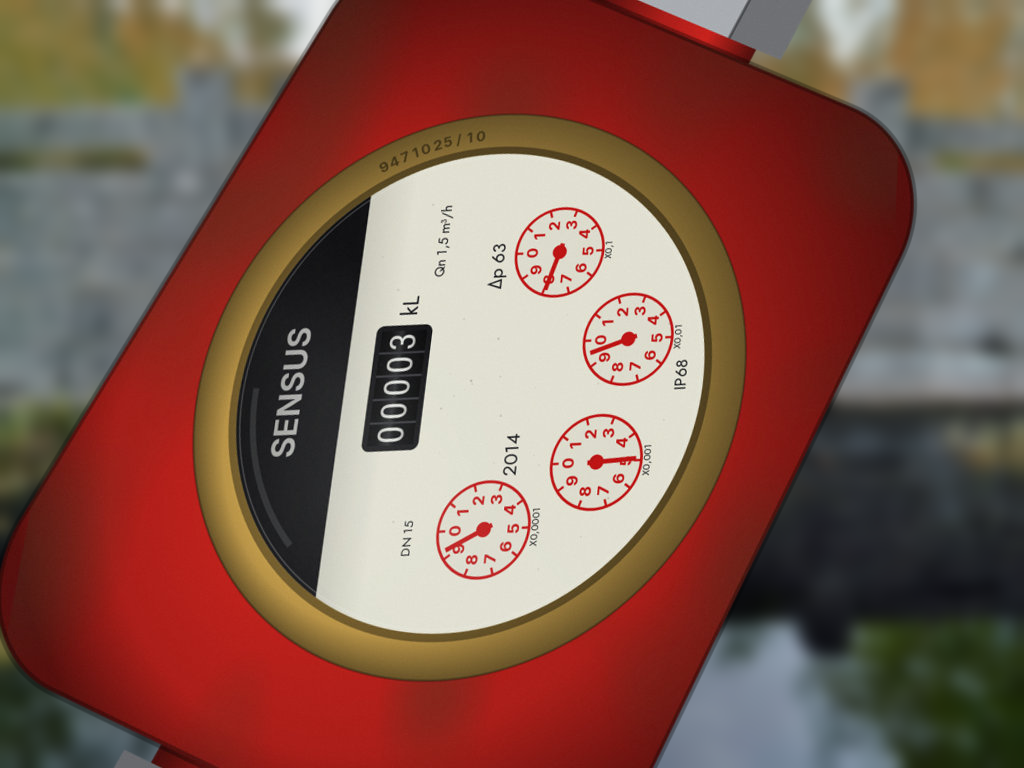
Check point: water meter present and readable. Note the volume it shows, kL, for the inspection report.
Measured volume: 3.7949 kL
